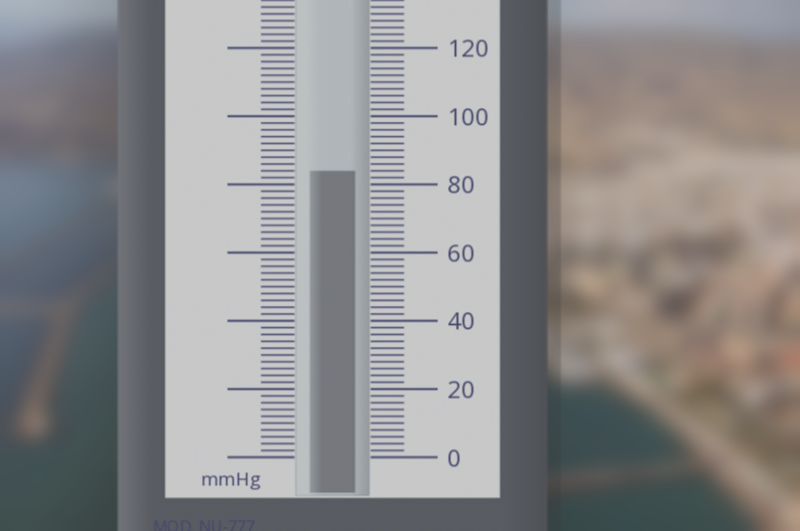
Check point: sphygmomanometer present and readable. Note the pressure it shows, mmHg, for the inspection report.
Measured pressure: 84 mmHg
